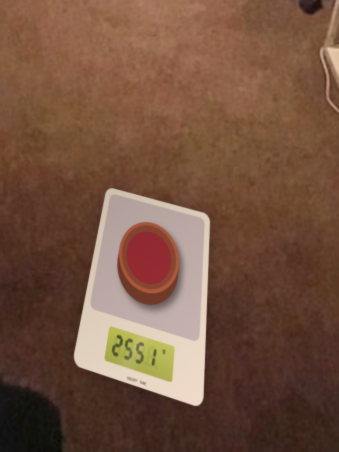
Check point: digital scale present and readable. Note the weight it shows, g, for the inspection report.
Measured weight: 2551 g
